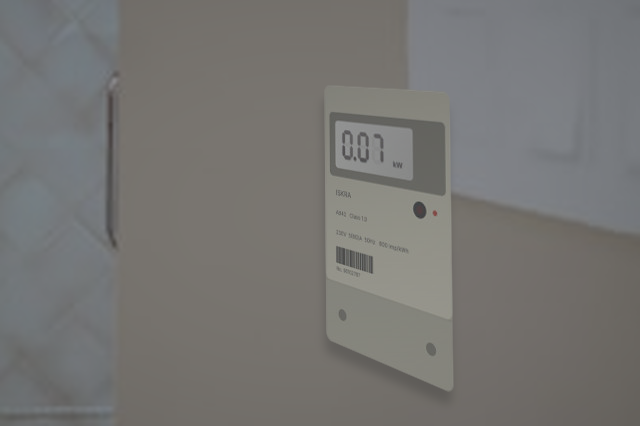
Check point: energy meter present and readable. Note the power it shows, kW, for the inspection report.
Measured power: 0.07 kW
